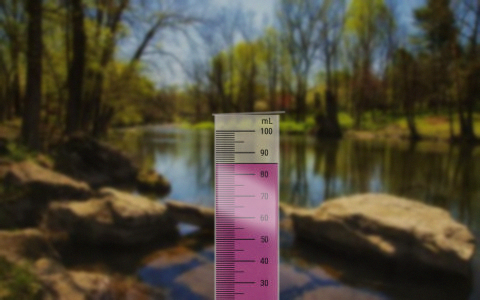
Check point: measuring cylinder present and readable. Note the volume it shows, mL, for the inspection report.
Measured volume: 85 mL
